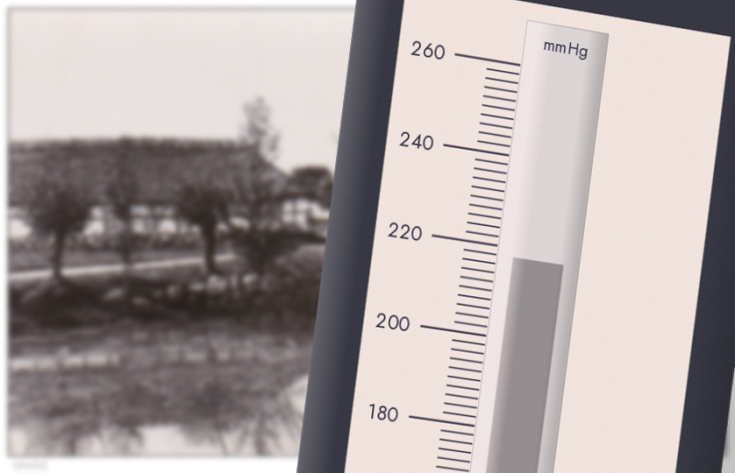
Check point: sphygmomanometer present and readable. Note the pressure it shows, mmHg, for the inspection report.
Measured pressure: 218 mmHg
